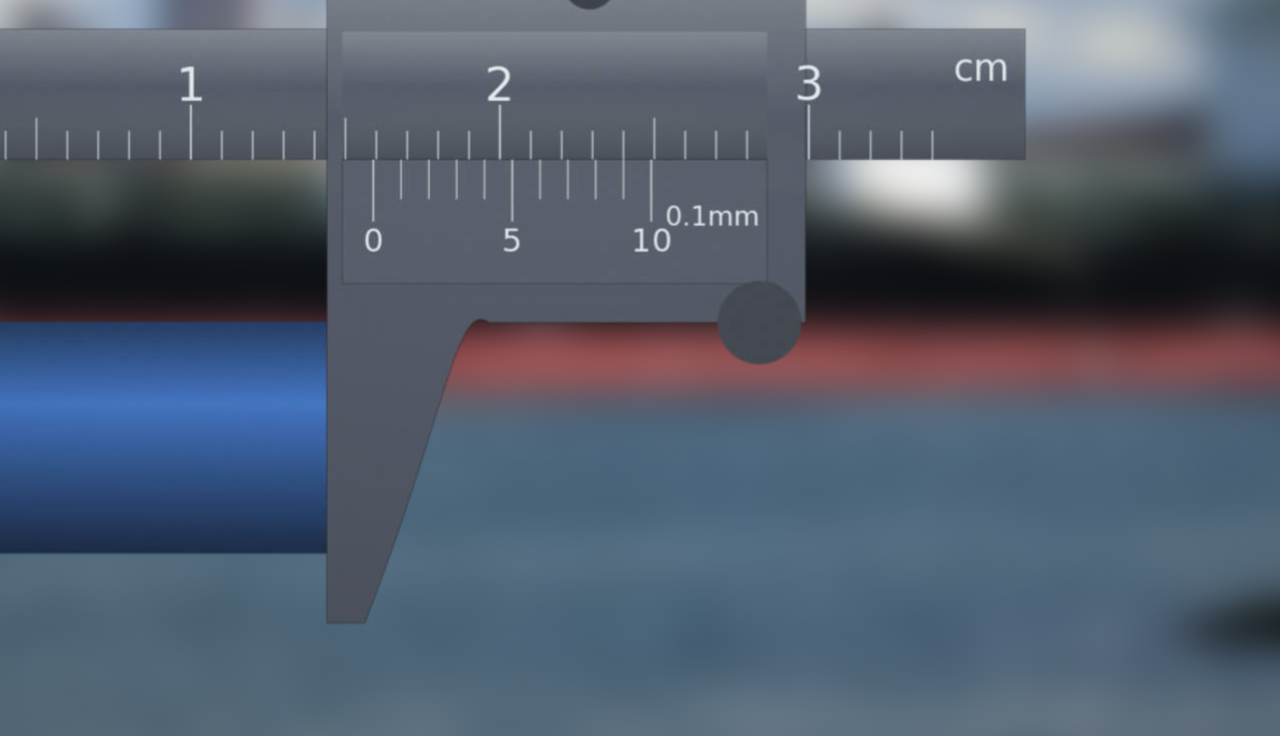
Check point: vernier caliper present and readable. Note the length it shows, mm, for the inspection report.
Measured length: 15.9 mm
